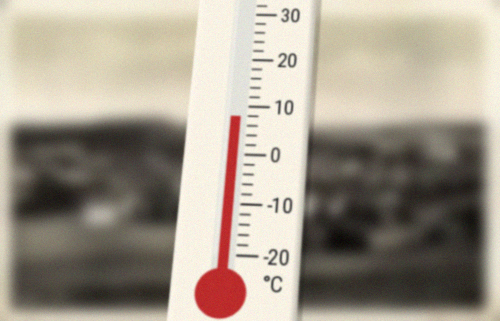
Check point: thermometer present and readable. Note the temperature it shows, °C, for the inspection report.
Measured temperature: 8 °C
